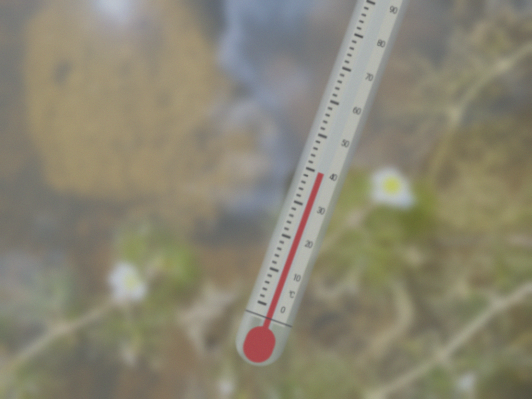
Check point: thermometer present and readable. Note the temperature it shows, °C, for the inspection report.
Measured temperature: 40 °C
